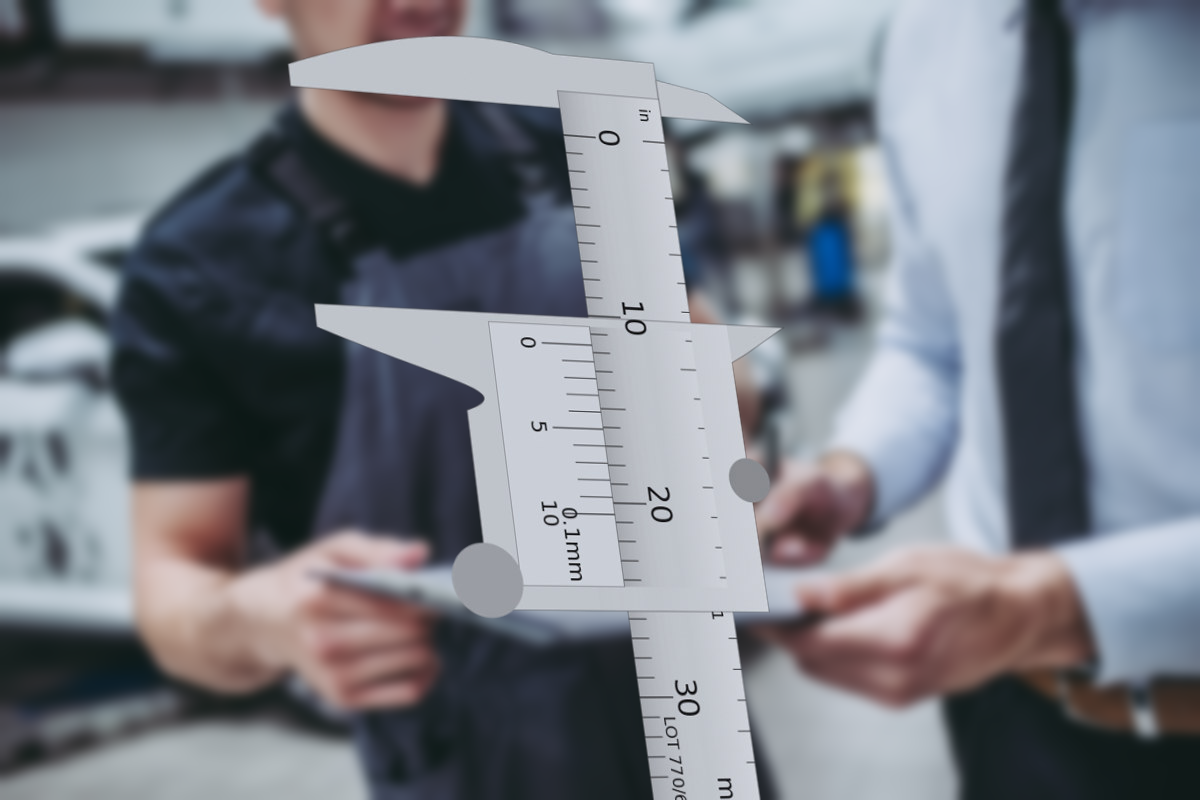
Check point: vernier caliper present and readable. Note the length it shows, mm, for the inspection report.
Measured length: 11.6 mm
